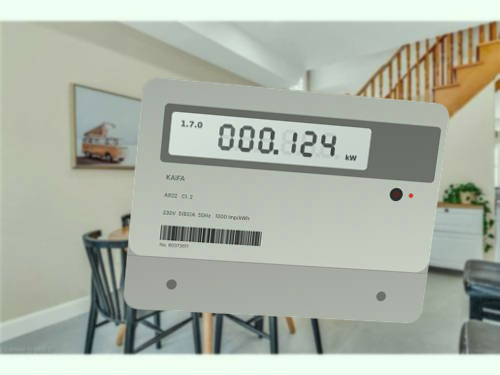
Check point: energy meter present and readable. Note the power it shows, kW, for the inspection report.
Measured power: 0.124 kW
